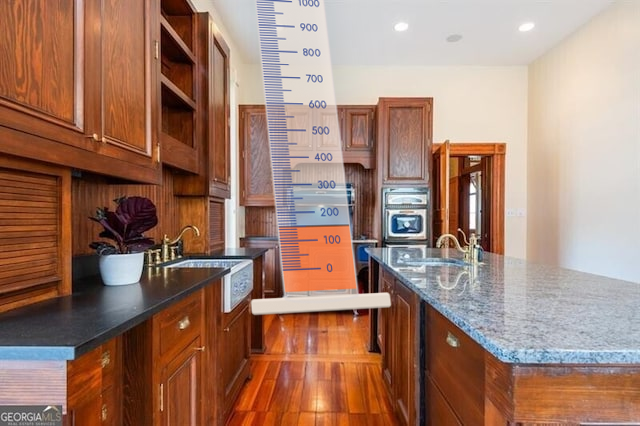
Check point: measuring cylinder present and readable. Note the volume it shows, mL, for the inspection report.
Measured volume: 150 mL
